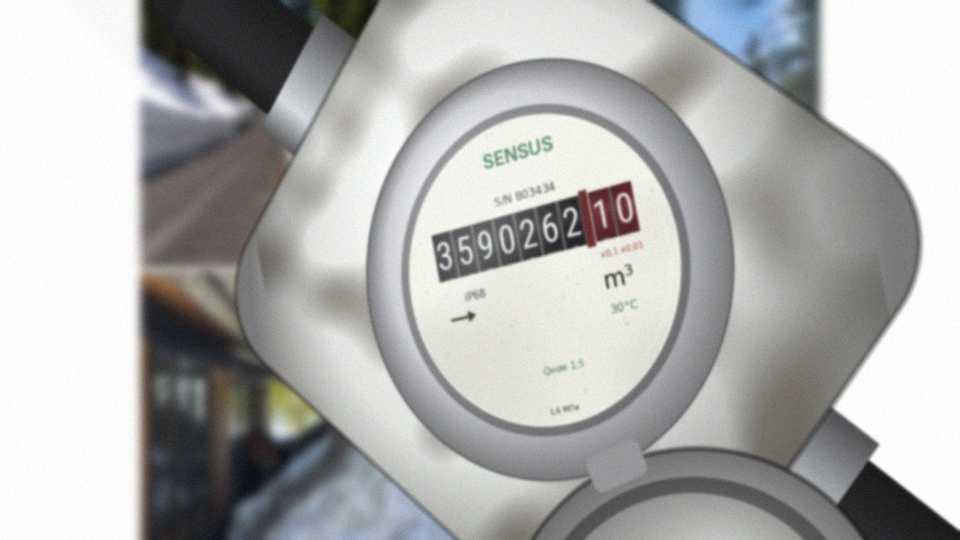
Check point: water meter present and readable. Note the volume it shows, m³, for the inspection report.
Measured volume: 3590262.10 m³
